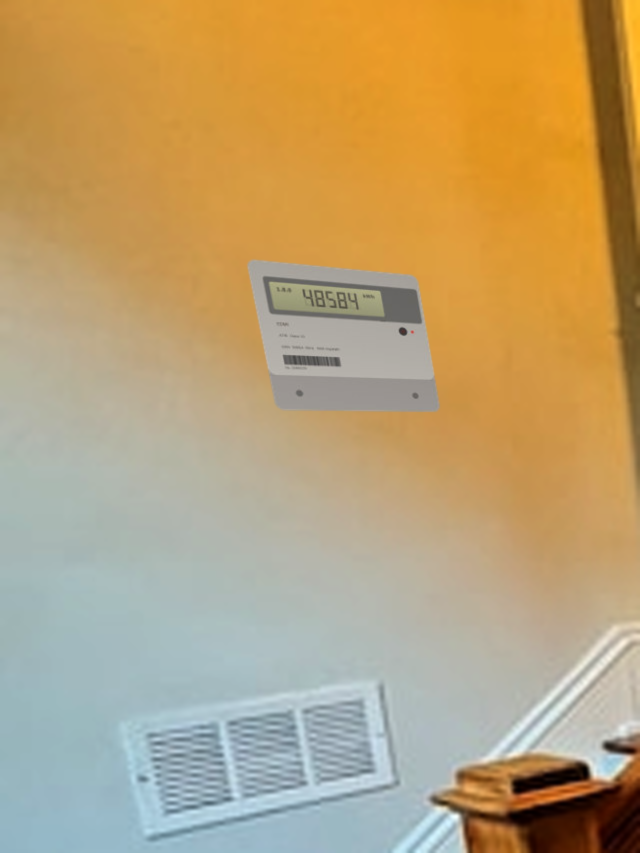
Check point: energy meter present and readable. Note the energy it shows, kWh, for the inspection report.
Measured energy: 48584 kWh
